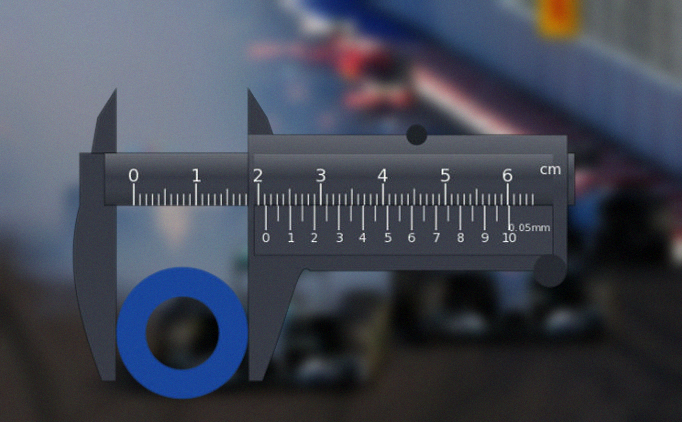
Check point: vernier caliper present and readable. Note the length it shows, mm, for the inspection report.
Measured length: 21.2 mm
